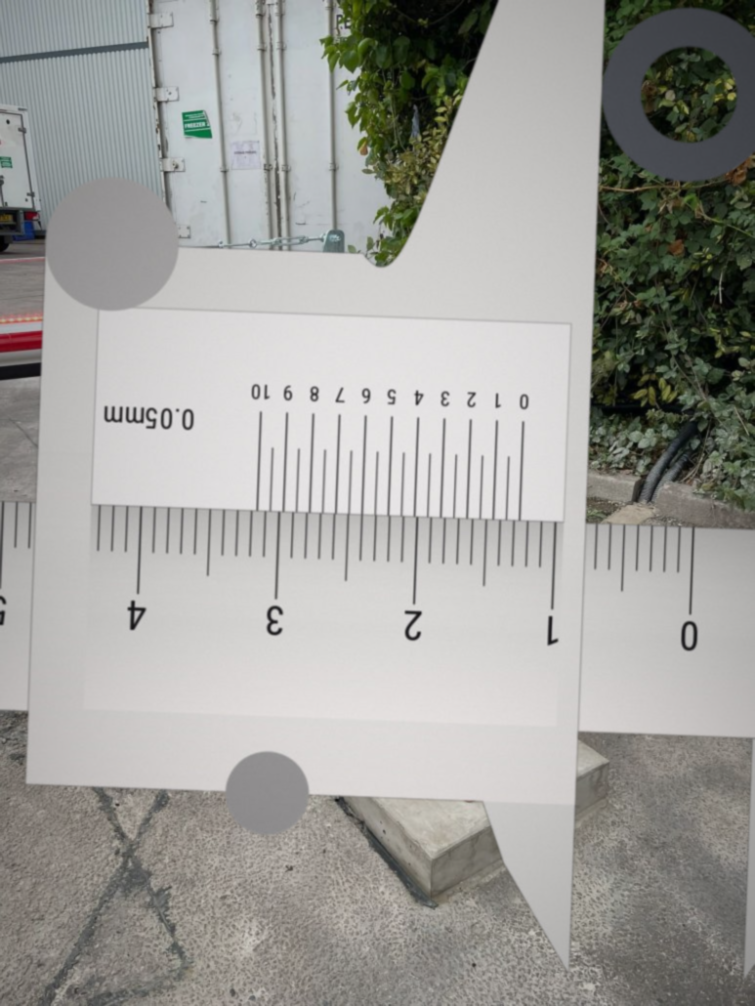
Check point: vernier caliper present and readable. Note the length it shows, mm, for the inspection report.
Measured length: 12.6 mm
